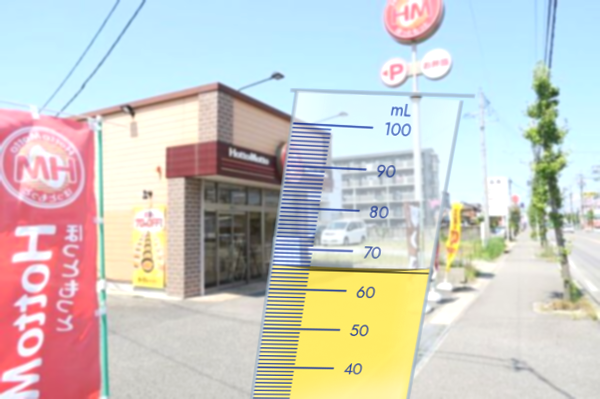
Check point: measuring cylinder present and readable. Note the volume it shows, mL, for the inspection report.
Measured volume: 65 mL
